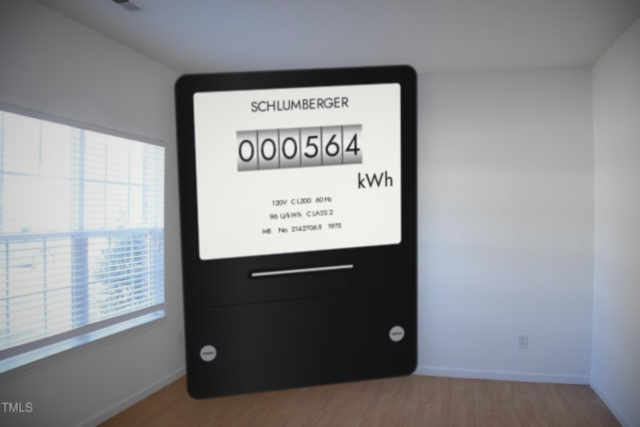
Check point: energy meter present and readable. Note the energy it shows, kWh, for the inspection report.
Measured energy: 564 kWh
